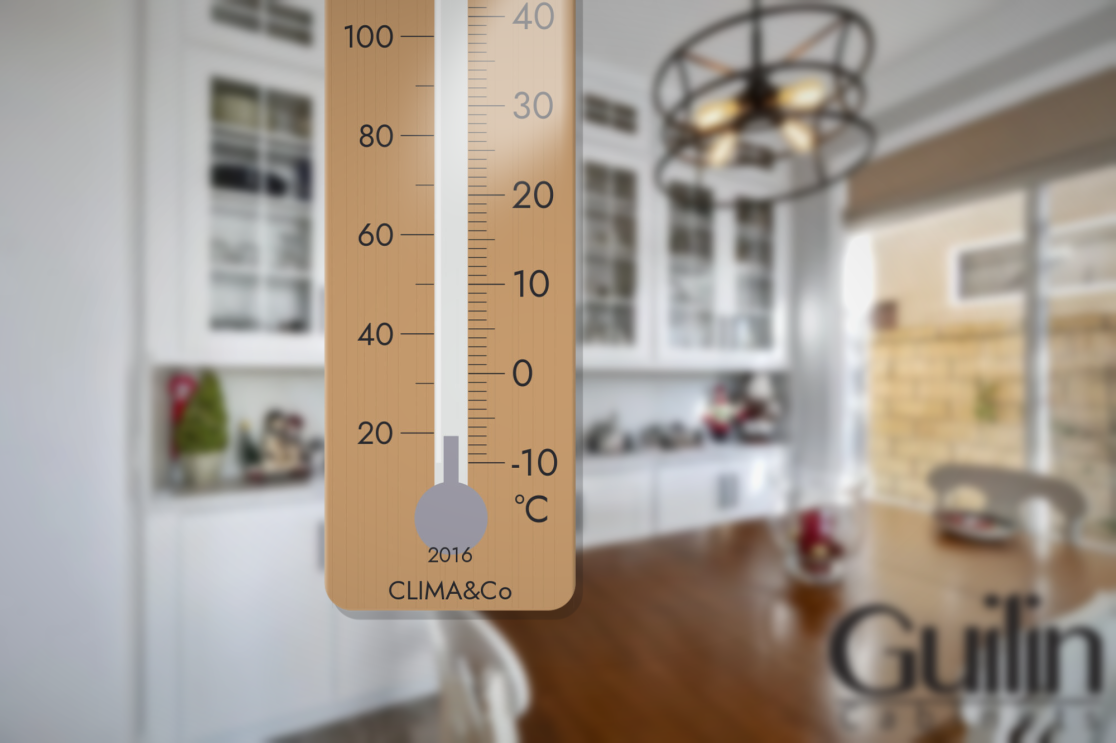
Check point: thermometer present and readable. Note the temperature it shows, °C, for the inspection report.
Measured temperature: -7 °C
